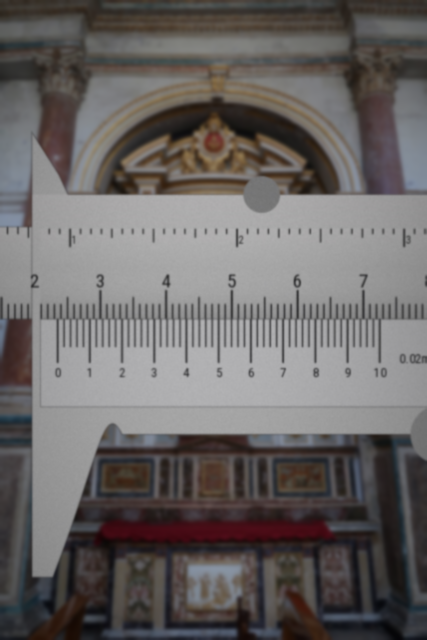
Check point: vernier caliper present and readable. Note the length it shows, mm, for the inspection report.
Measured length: 23.5 mm
